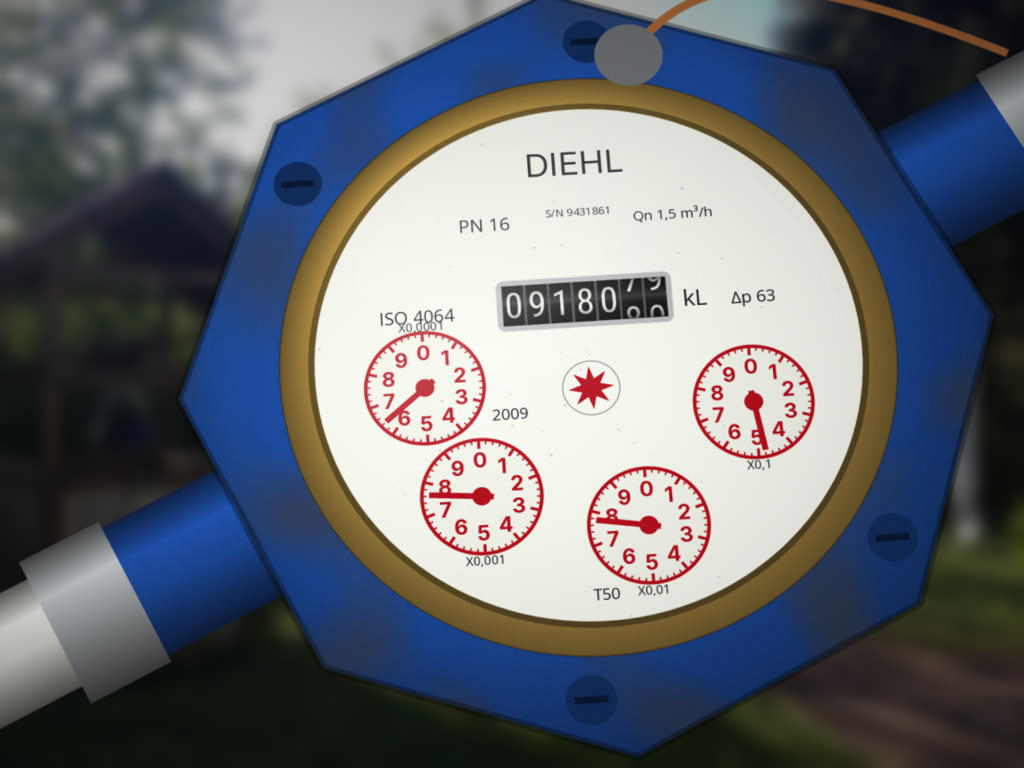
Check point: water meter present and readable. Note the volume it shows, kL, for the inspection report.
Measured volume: 918079.4776 kL
